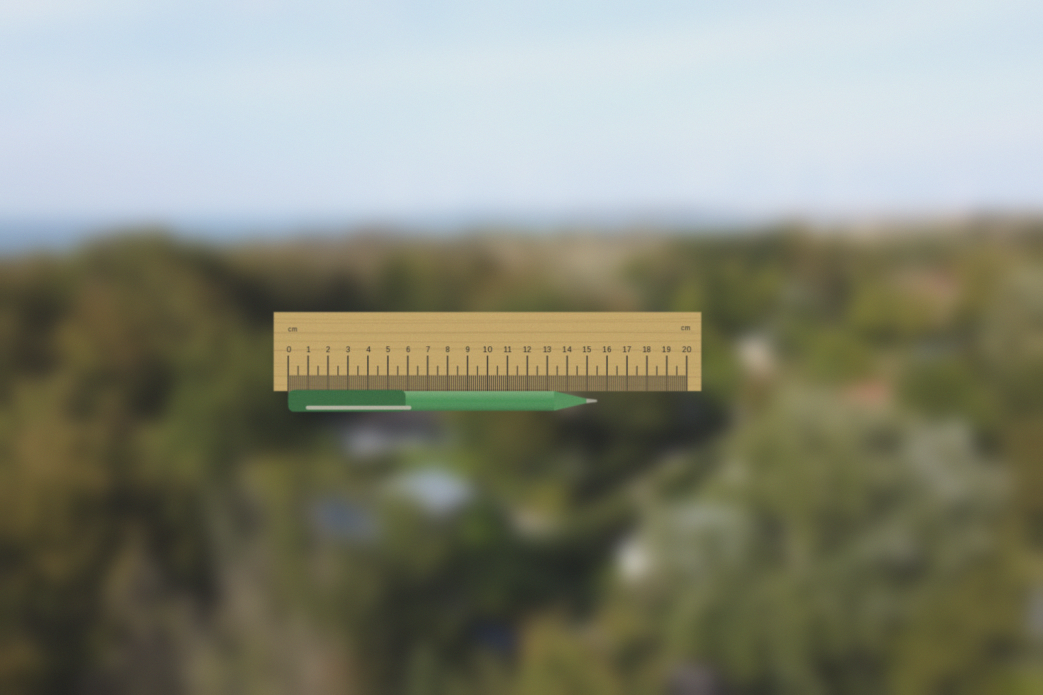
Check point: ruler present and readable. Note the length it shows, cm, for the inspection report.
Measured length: 15.5 cm
